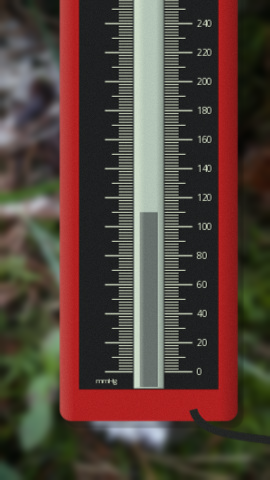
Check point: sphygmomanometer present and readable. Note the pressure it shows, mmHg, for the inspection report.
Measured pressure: 110 mmHg
